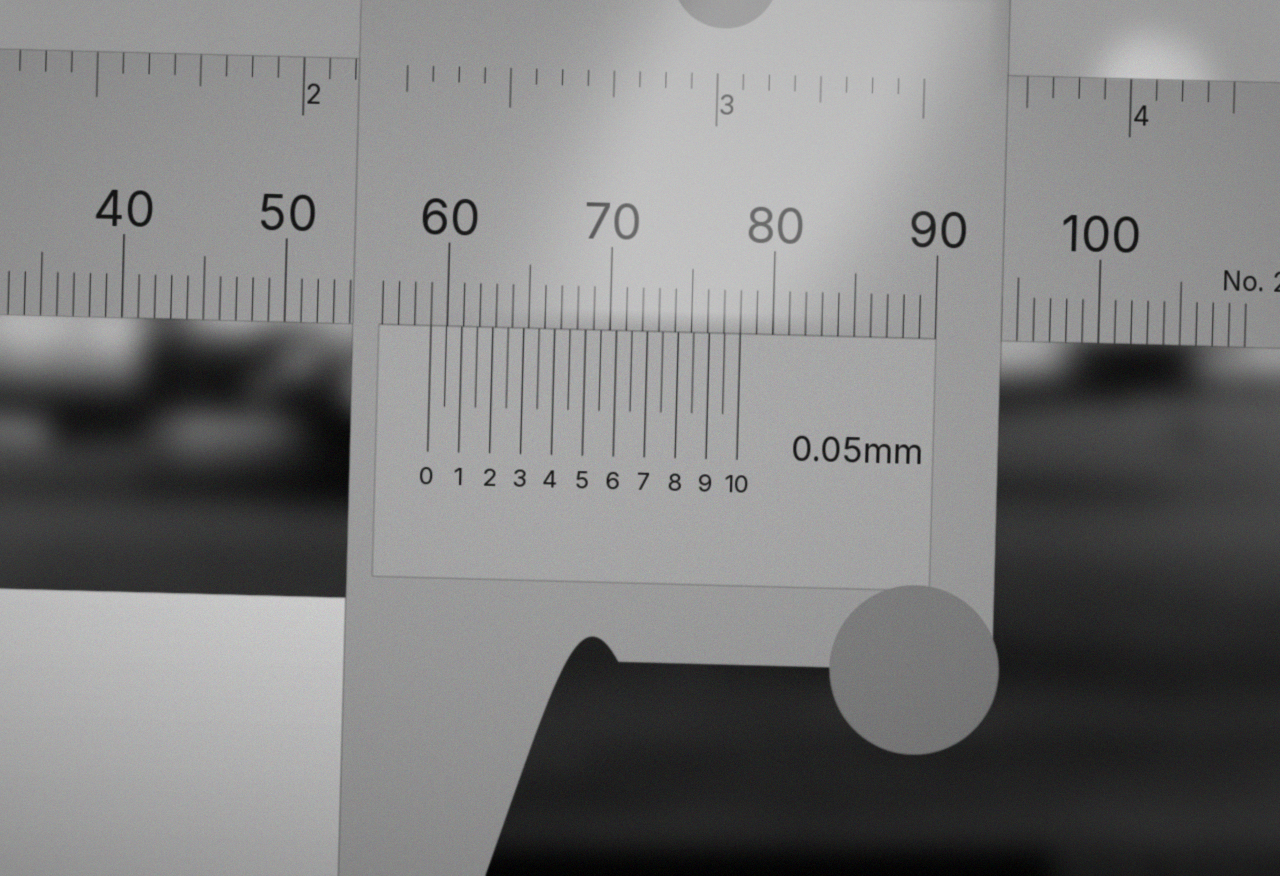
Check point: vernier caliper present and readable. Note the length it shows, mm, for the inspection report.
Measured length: 59.0 mm
